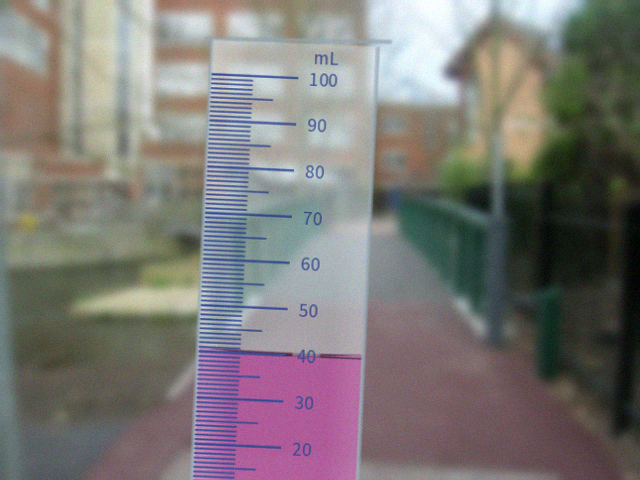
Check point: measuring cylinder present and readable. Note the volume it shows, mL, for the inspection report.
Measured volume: 40 mL
